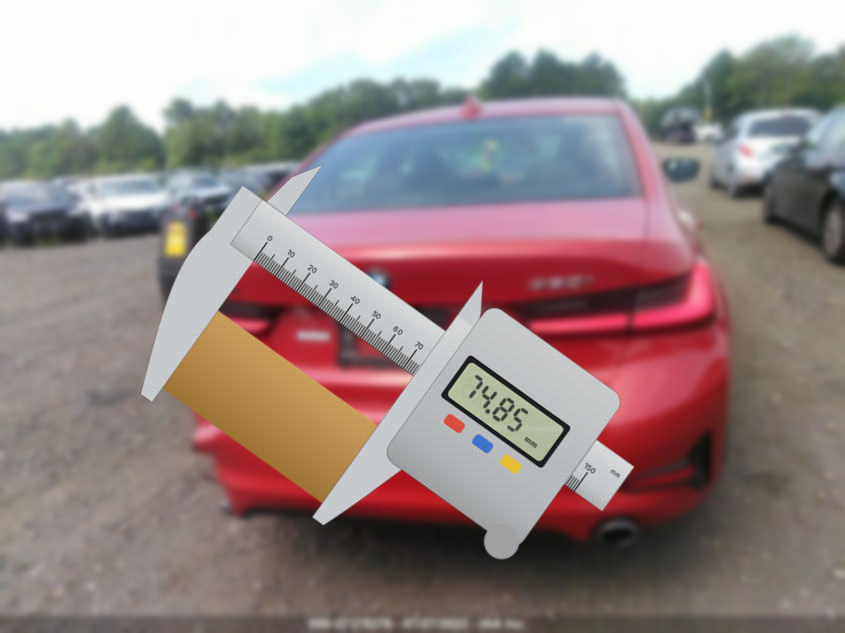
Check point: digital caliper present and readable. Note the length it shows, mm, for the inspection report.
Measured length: 74.85 mm
